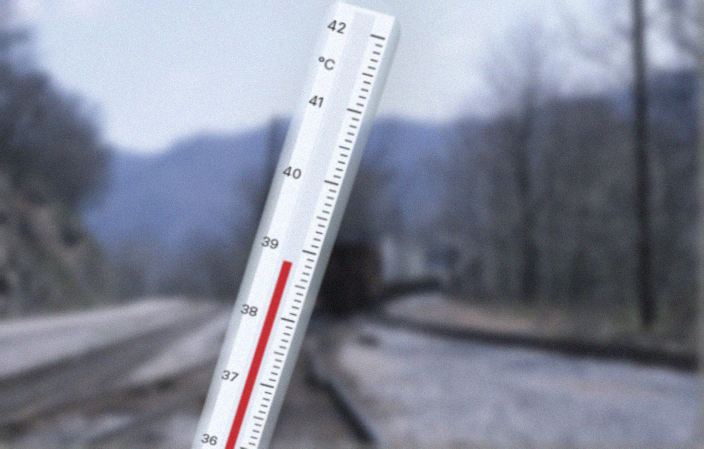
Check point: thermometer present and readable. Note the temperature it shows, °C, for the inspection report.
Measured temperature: 38.8 °C
